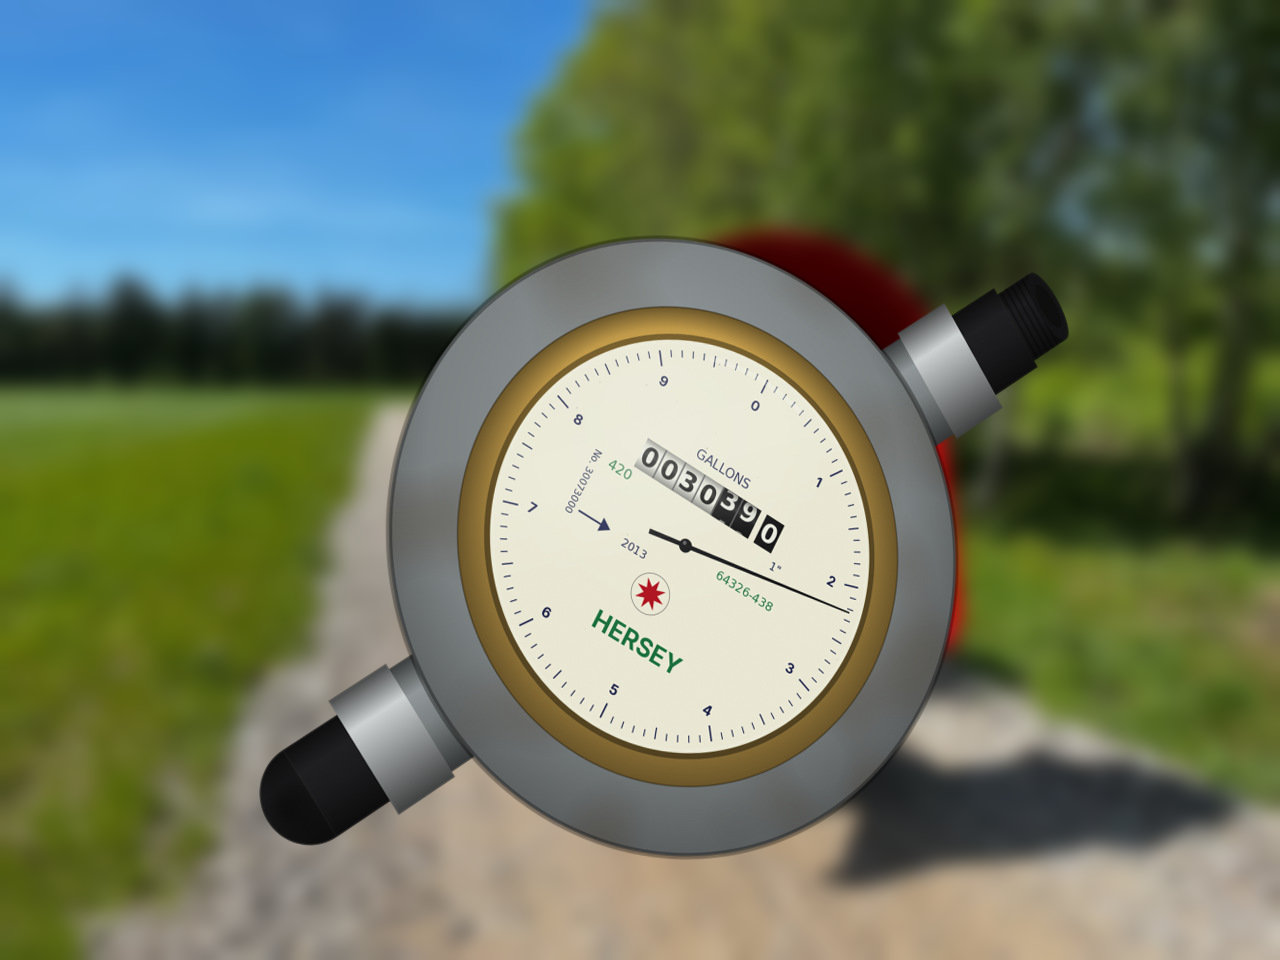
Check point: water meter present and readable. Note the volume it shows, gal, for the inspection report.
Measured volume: 30392.2 gal
